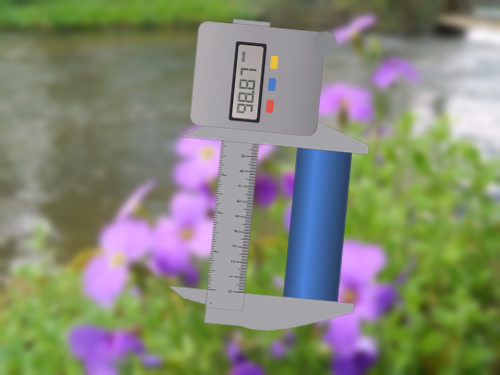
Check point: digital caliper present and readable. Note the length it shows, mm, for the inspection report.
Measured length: 98.87 mm
